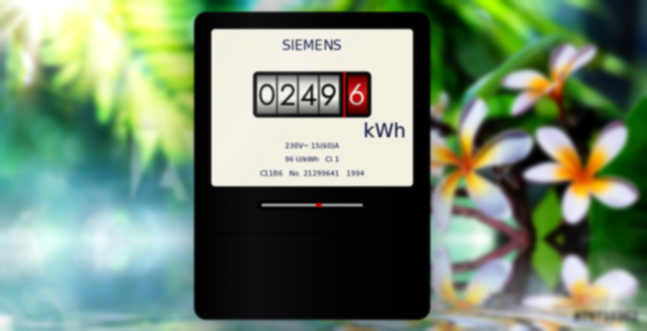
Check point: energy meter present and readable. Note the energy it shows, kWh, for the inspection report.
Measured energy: 249.6 kWh
